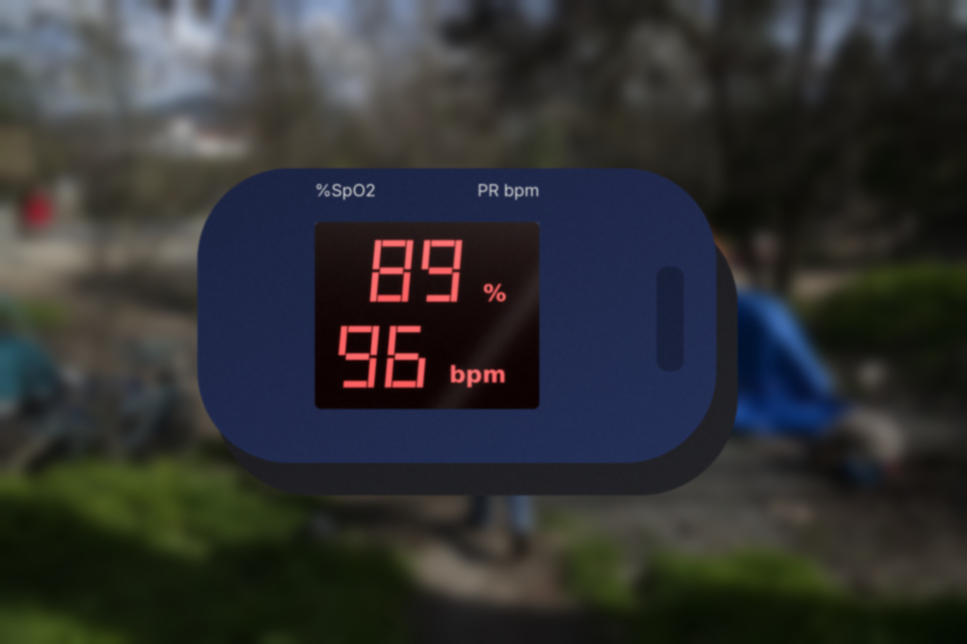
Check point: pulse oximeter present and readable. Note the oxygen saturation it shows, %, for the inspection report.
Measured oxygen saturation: 89 %
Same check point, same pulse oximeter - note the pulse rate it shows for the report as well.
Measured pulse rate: 96 bpm
